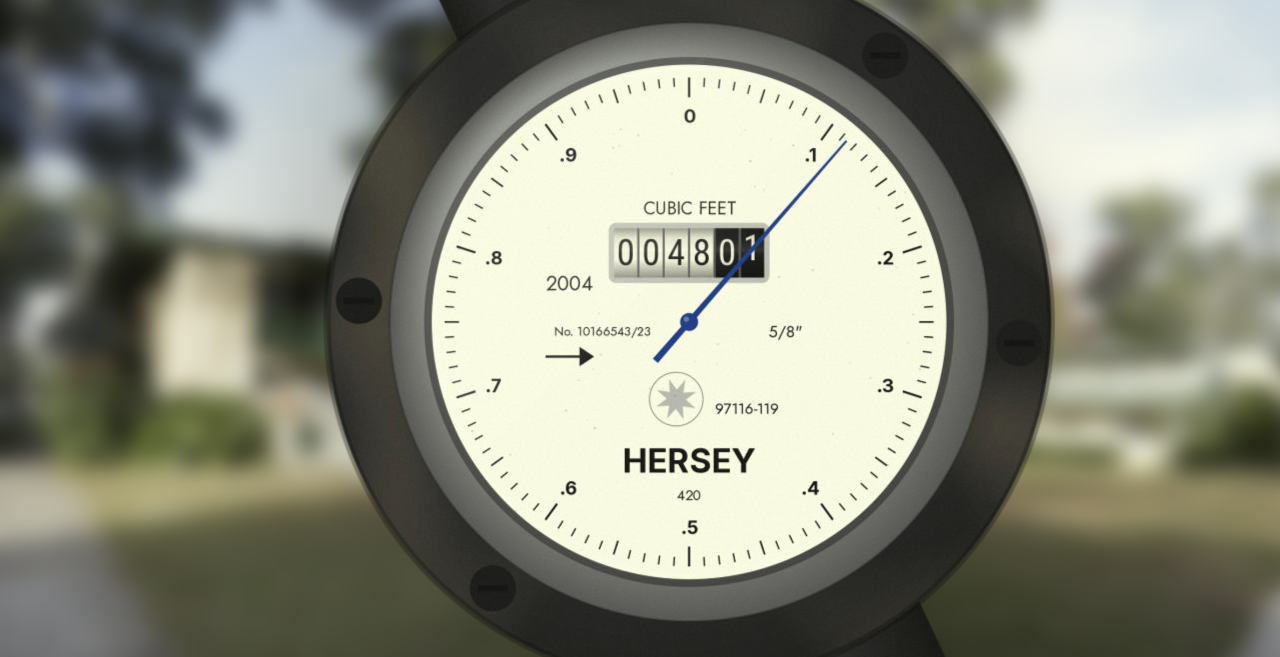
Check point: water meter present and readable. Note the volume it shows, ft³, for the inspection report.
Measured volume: 4801.11 ft³
